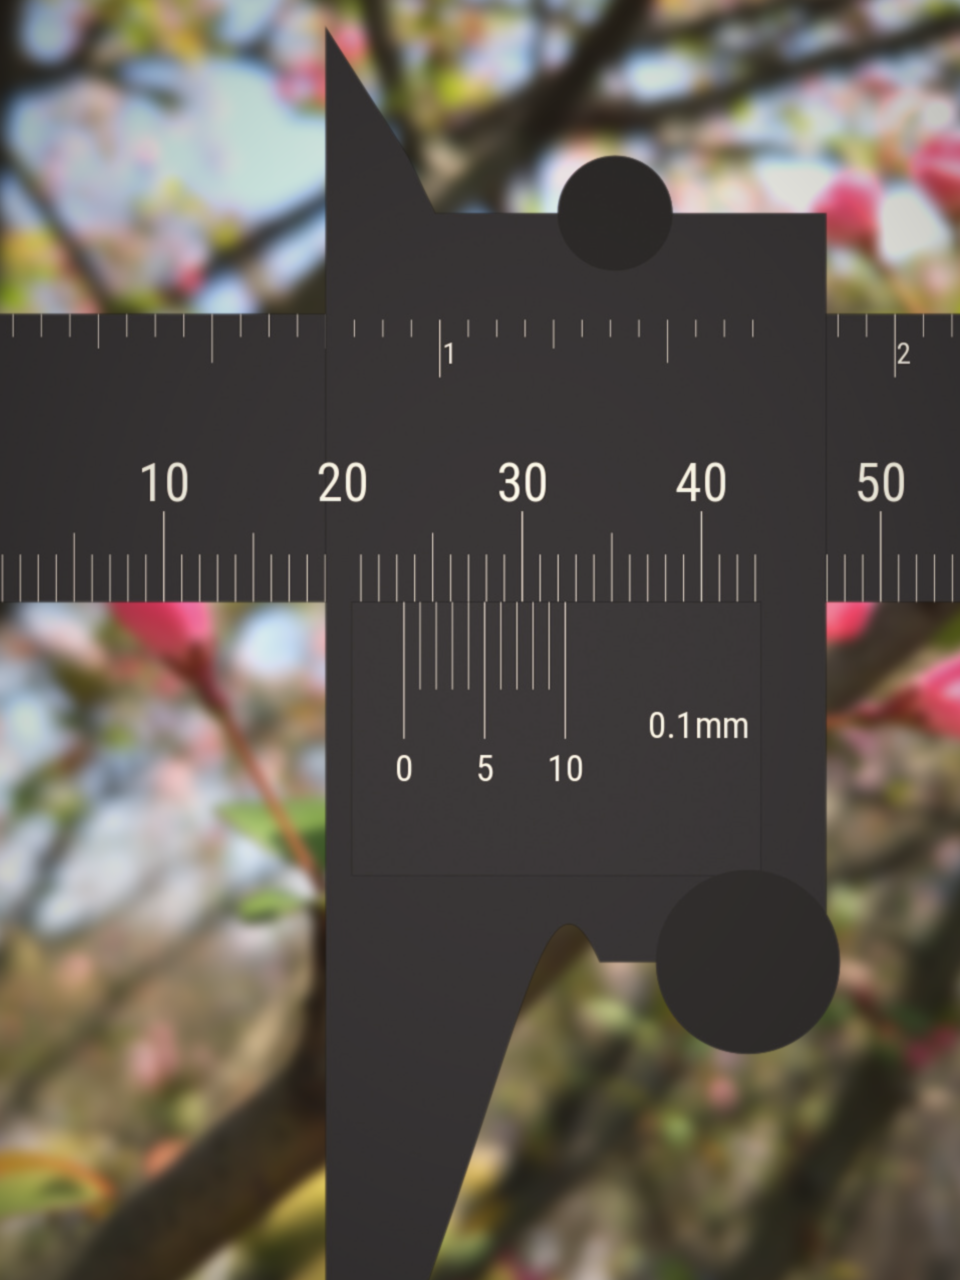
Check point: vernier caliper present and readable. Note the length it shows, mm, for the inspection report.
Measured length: 23.4 mm
